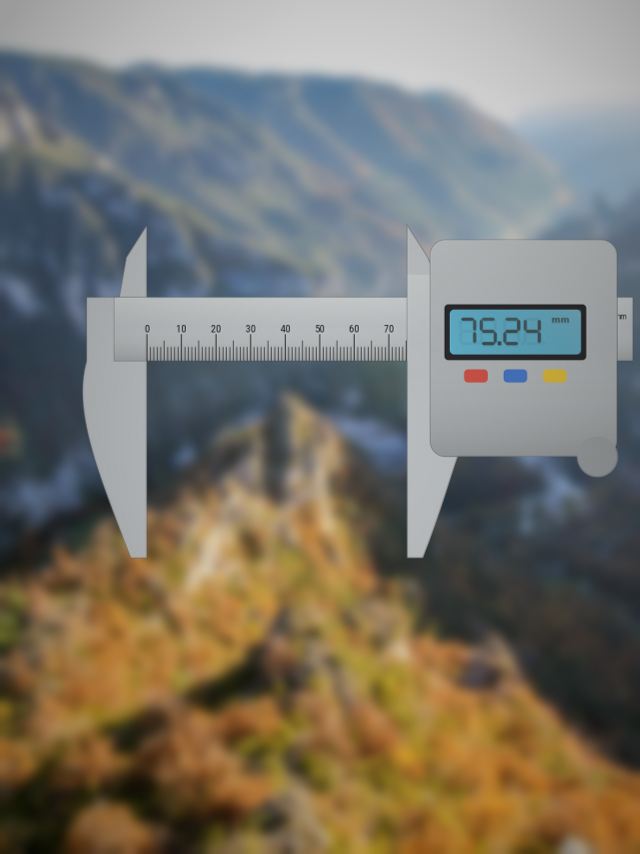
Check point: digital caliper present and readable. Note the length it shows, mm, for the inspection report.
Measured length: 75.24 mm
